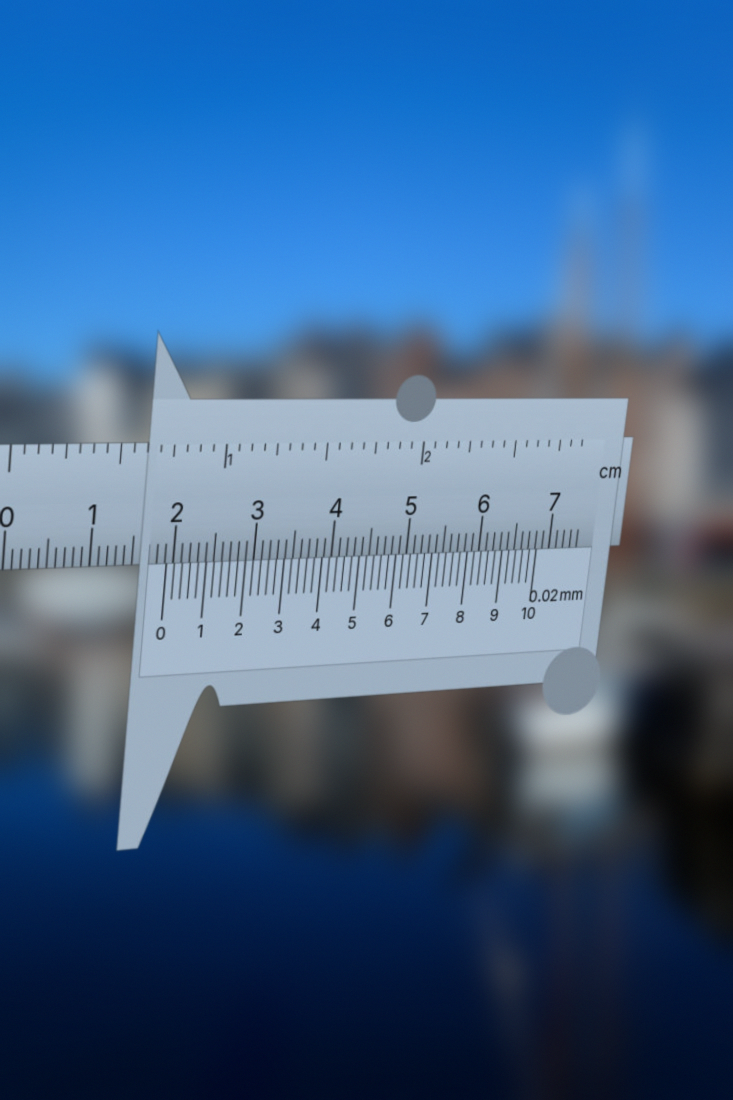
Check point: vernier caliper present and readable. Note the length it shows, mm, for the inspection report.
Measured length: 19.2 mm
